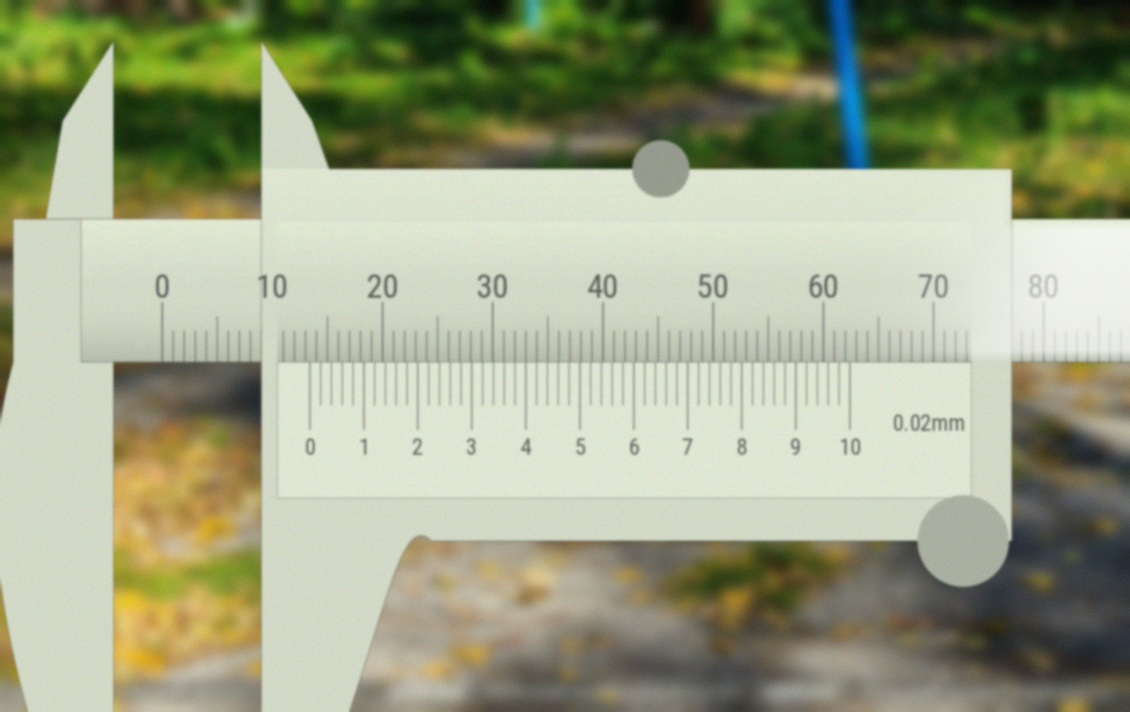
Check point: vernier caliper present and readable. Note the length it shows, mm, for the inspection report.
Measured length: 13.4 mm
